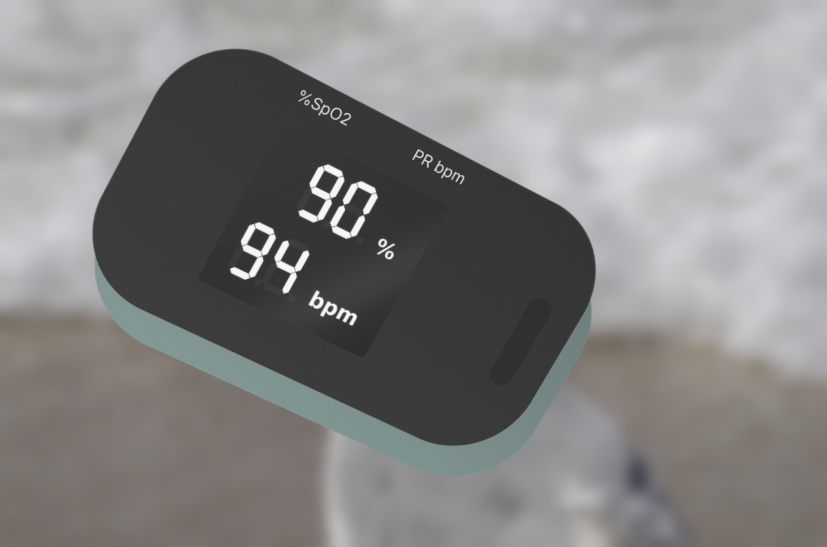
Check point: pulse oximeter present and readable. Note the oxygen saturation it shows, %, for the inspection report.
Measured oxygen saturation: 90 %
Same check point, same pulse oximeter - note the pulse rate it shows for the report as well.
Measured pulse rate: 94 bpm
